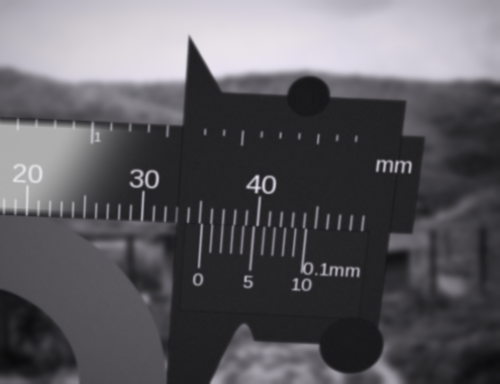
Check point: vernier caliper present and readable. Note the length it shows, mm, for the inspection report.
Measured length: 35.2 mm
